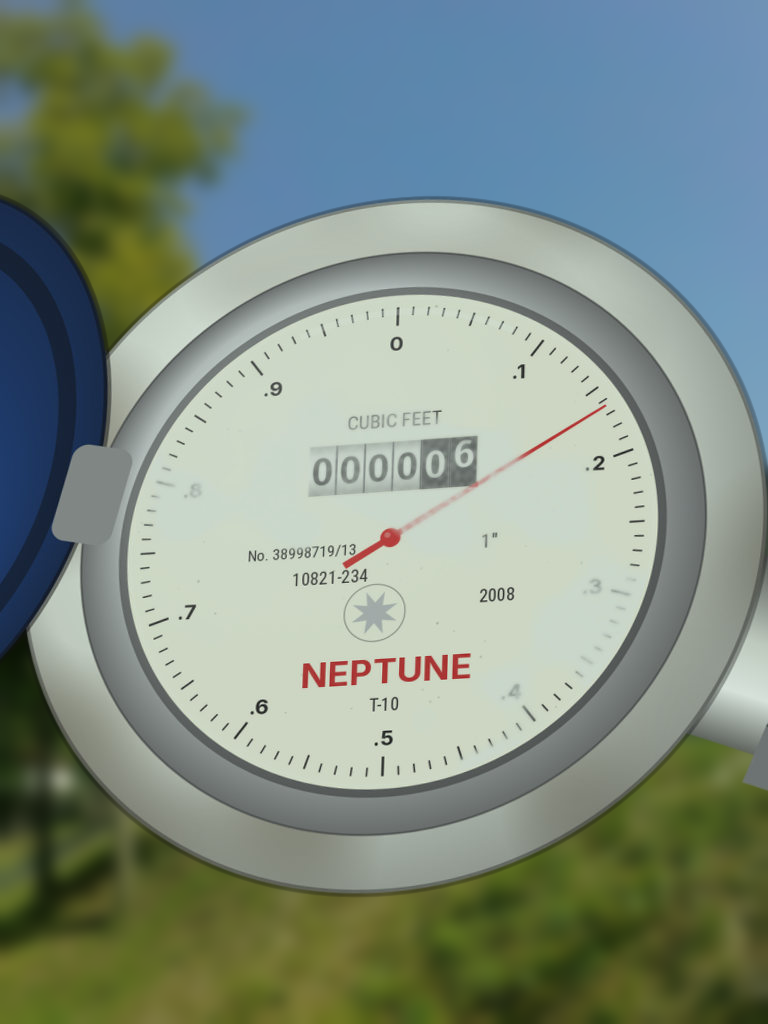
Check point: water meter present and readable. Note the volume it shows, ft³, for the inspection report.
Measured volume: 6.16 ft³
